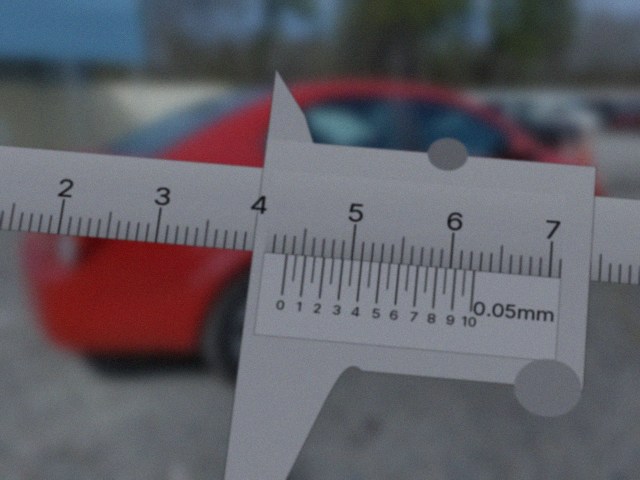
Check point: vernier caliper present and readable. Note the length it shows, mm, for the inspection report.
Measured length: 43.4 mm
